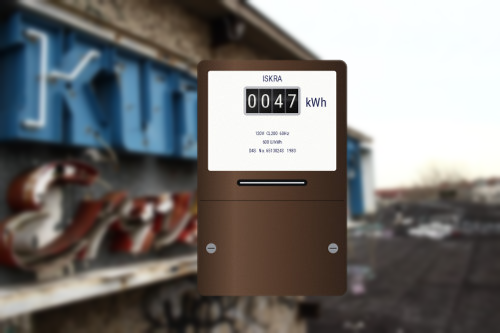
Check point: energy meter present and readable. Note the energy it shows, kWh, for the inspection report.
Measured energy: 47 kWh
